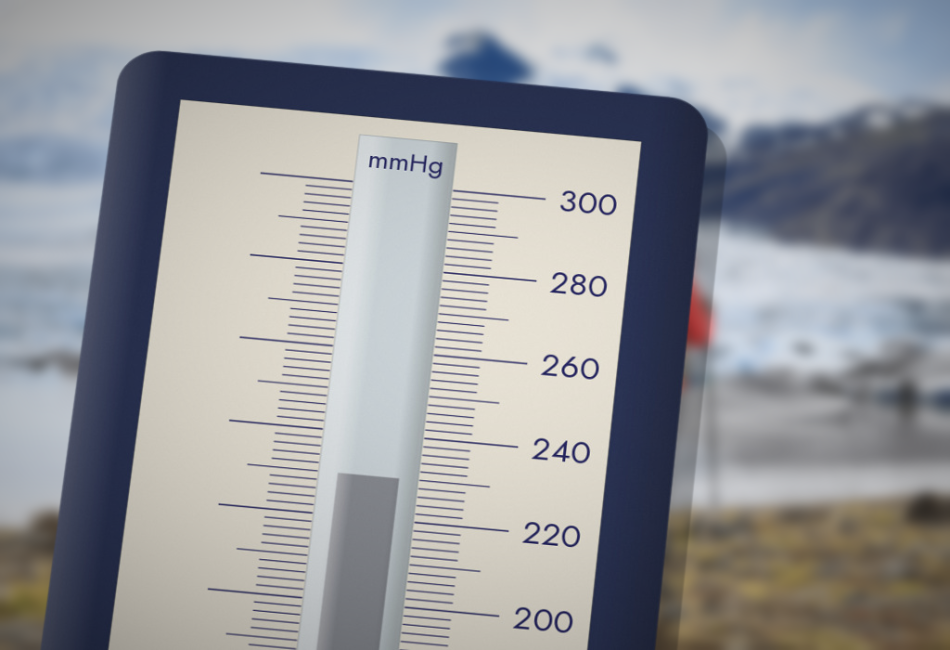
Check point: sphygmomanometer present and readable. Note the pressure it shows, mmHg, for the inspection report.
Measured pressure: 230 mmHg
